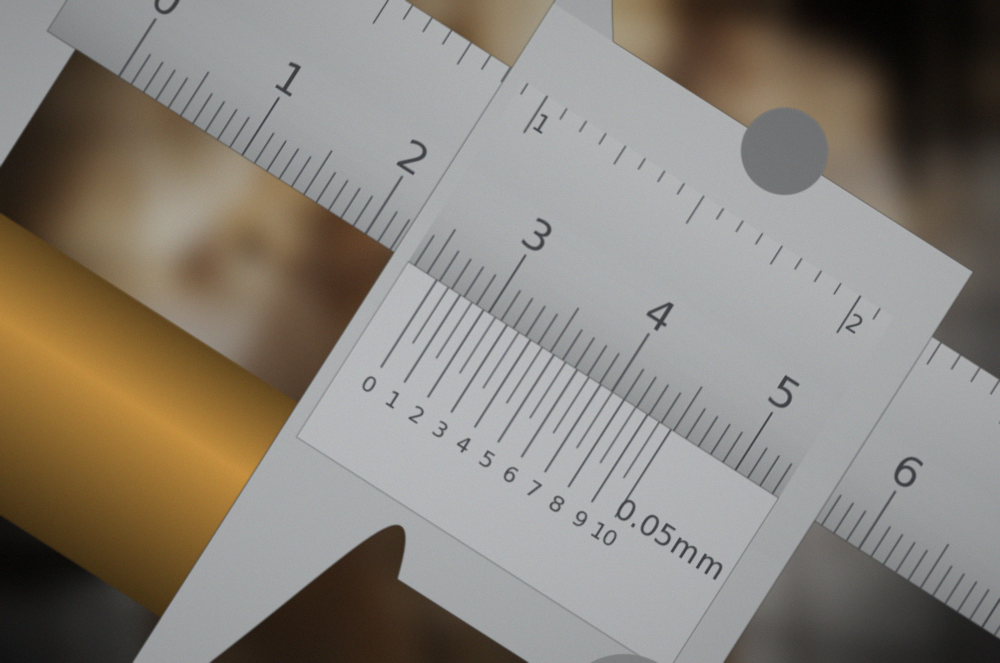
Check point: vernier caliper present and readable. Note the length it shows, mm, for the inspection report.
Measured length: 25.8 mm
